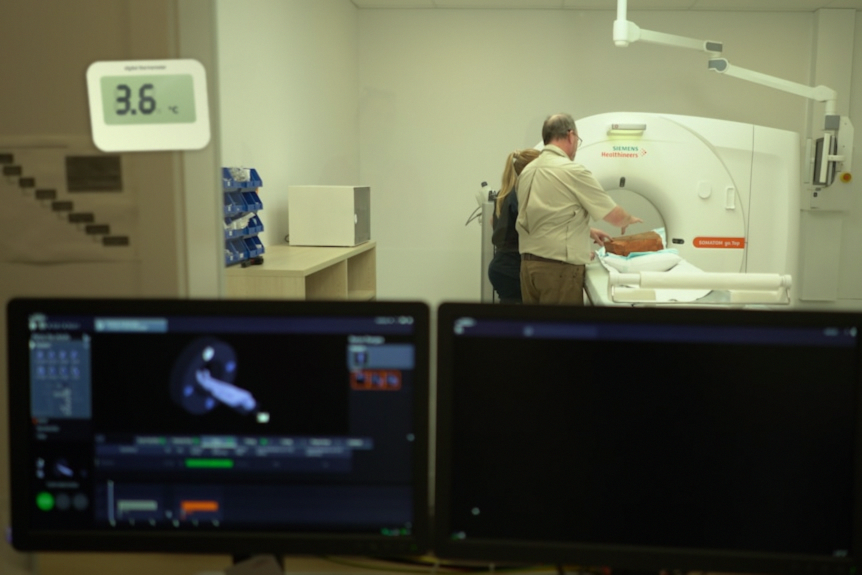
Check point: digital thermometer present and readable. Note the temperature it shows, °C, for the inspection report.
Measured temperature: 3.6 °C
